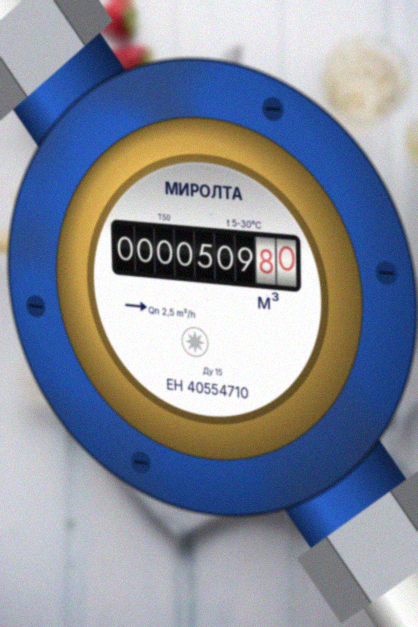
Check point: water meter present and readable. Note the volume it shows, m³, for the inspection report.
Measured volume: 509.80 m³
